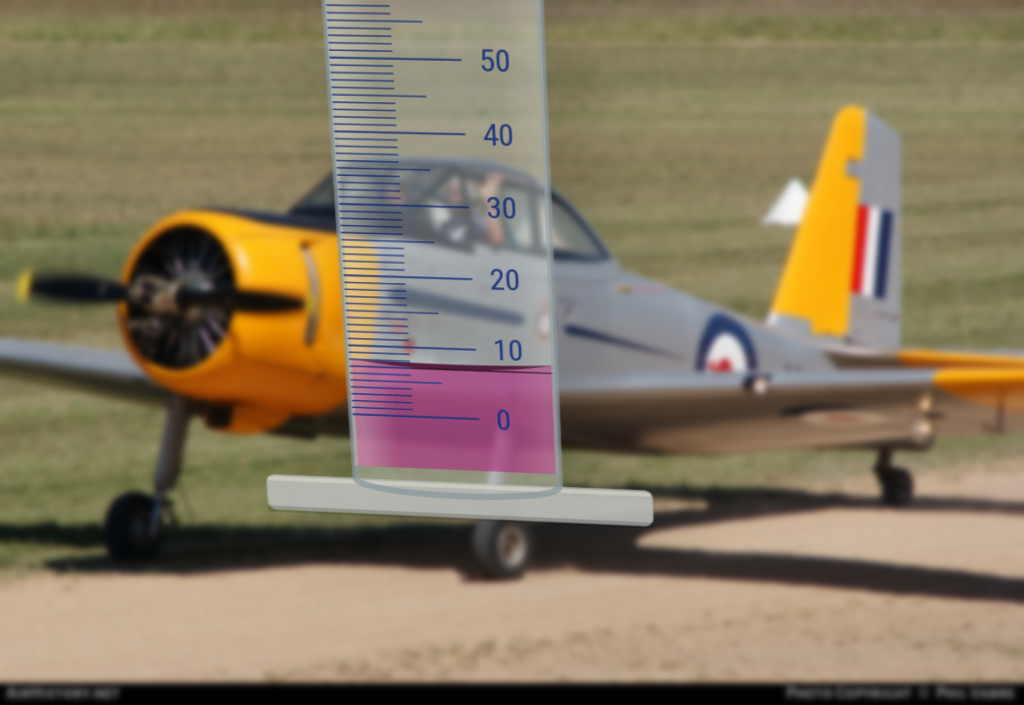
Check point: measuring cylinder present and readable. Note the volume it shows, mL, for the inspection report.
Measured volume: 7 mL
